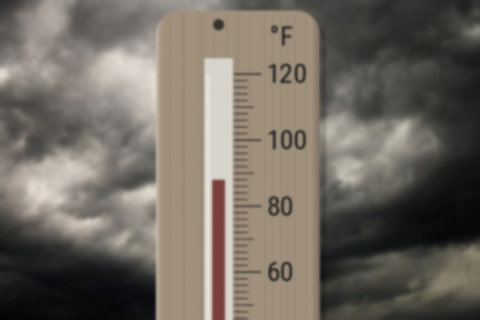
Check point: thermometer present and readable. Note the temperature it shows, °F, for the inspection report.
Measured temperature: 88 °F
